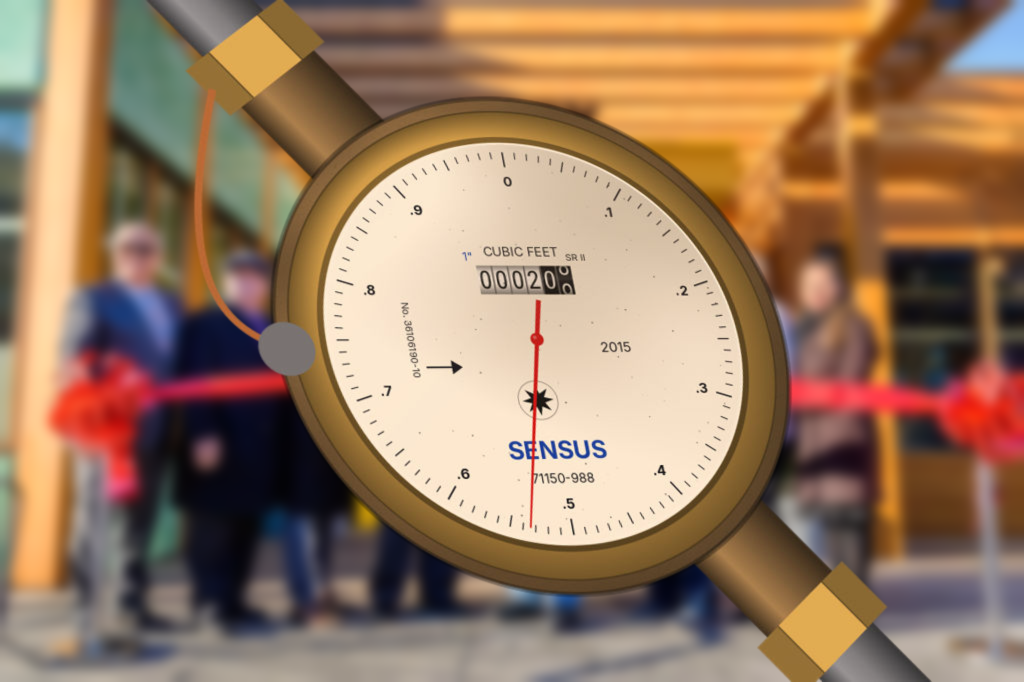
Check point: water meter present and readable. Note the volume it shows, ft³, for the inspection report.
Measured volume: 208.53 ft³
